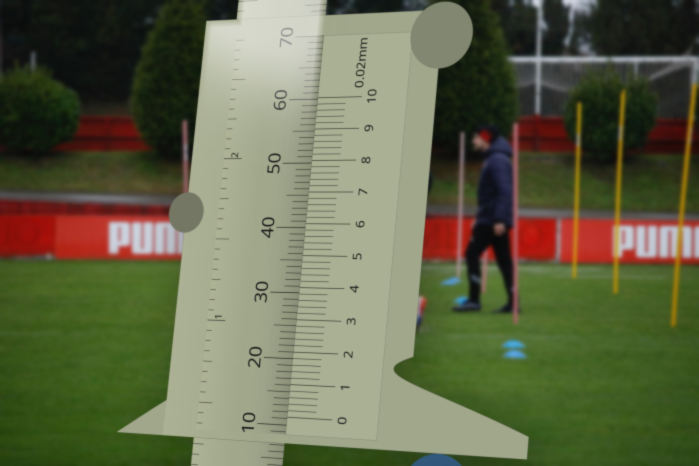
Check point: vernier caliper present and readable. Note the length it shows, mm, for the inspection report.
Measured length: 11.2 mm
